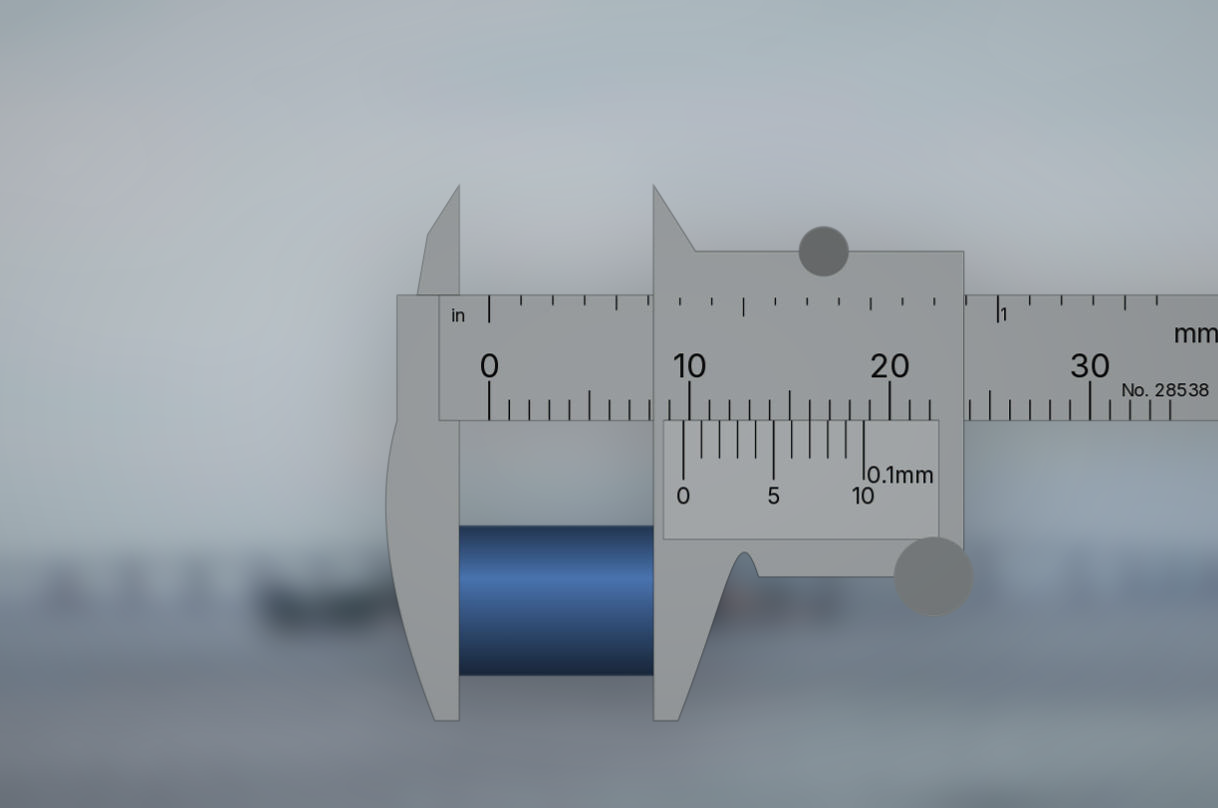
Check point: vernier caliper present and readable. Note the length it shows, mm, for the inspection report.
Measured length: 9.7 mm
